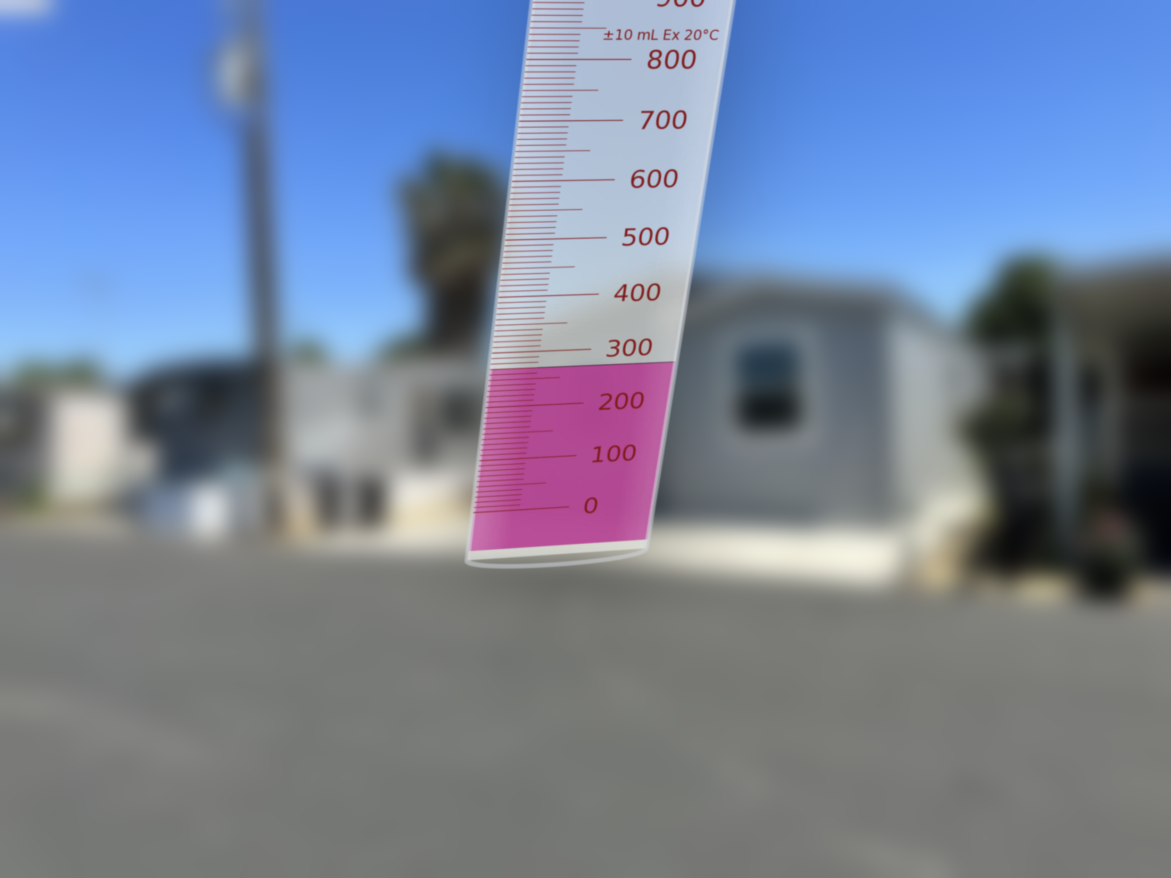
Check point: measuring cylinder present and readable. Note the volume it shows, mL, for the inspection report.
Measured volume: 270 mL
